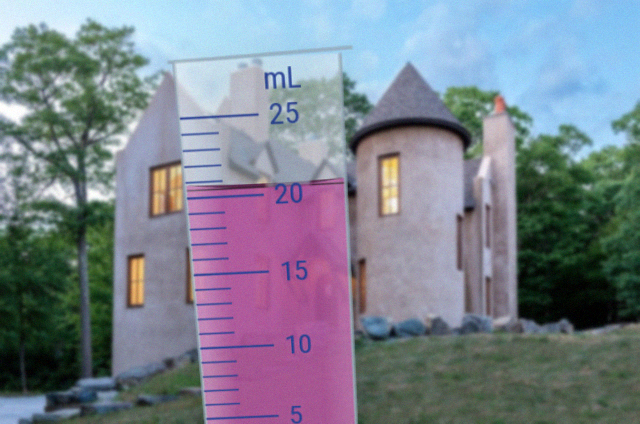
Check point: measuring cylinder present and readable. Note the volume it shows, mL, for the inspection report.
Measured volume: 20.5 mL
